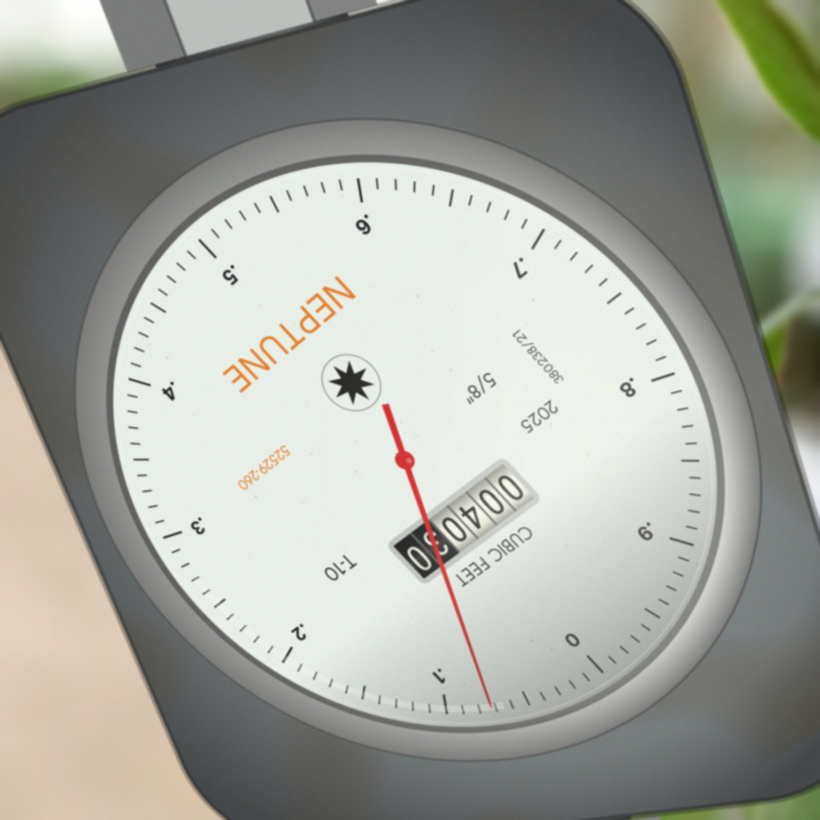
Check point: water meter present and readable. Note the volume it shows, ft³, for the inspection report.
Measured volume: 4030.07 ft³
